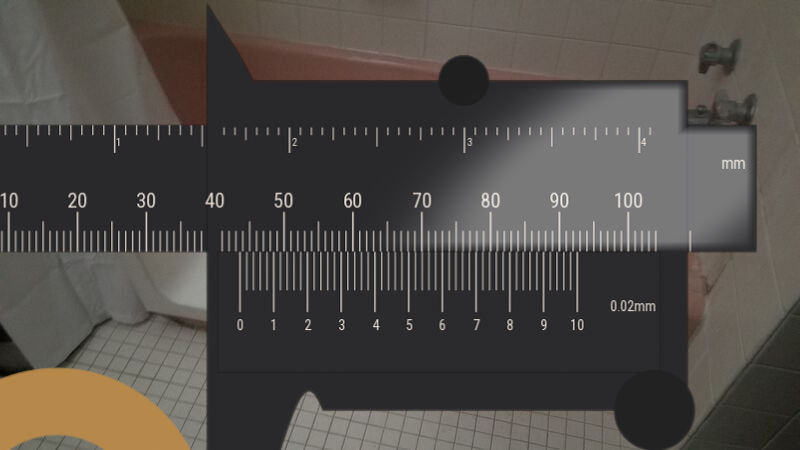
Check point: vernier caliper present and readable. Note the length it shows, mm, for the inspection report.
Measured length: 43.6 mm
